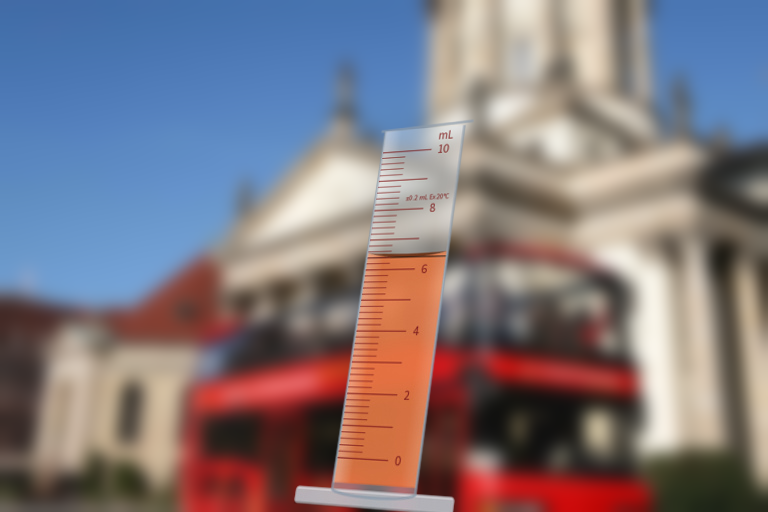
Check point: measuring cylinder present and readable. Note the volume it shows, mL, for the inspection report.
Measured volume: 6.4 mL
